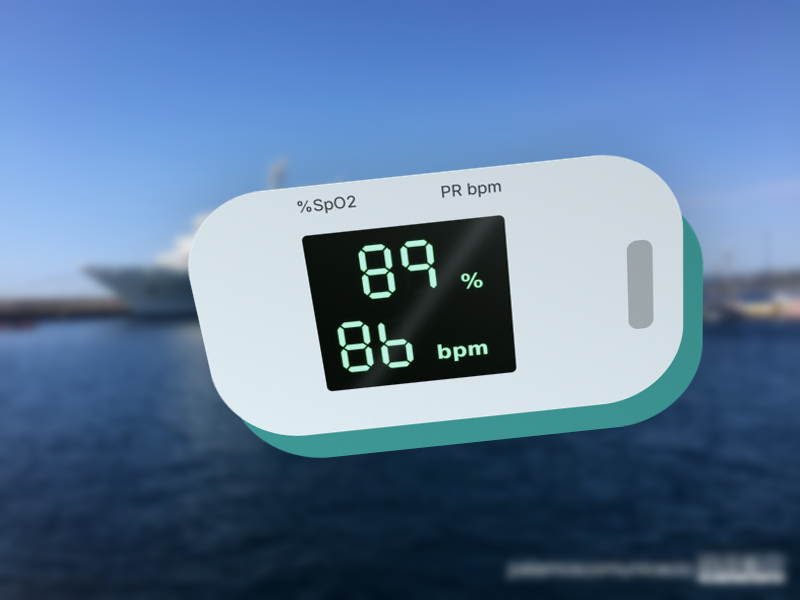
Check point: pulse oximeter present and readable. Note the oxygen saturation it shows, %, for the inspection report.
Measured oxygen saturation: 89 %
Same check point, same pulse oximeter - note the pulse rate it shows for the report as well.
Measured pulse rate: 86 bpm
